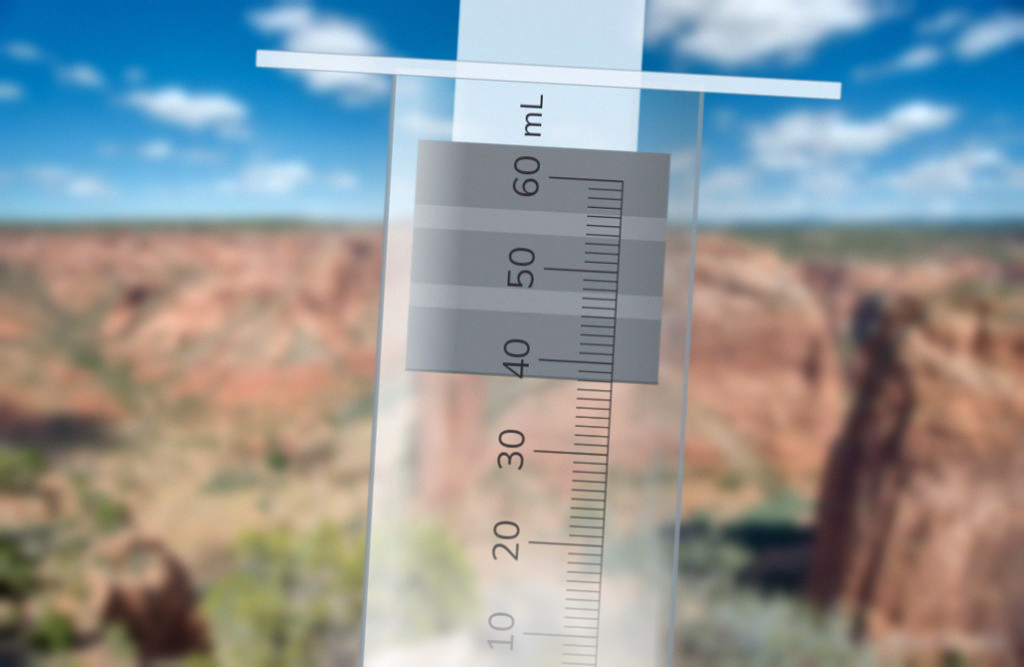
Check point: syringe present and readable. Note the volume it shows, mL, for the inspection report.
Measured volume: 38 mL
